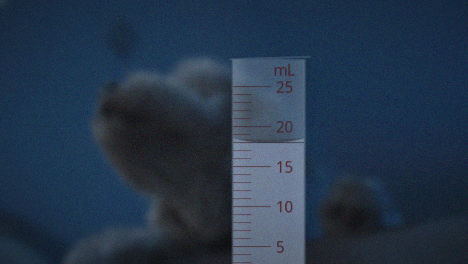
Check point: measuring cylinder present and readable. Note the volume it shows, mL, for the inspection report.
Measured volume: 18 mL
